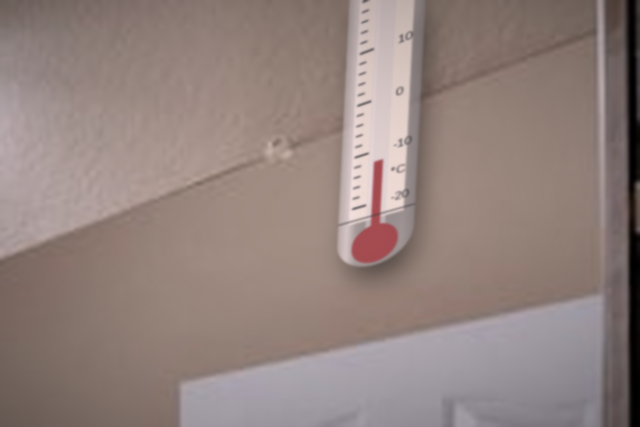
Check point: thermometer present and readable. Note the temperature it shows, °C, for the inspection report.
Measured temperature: -12 °C
